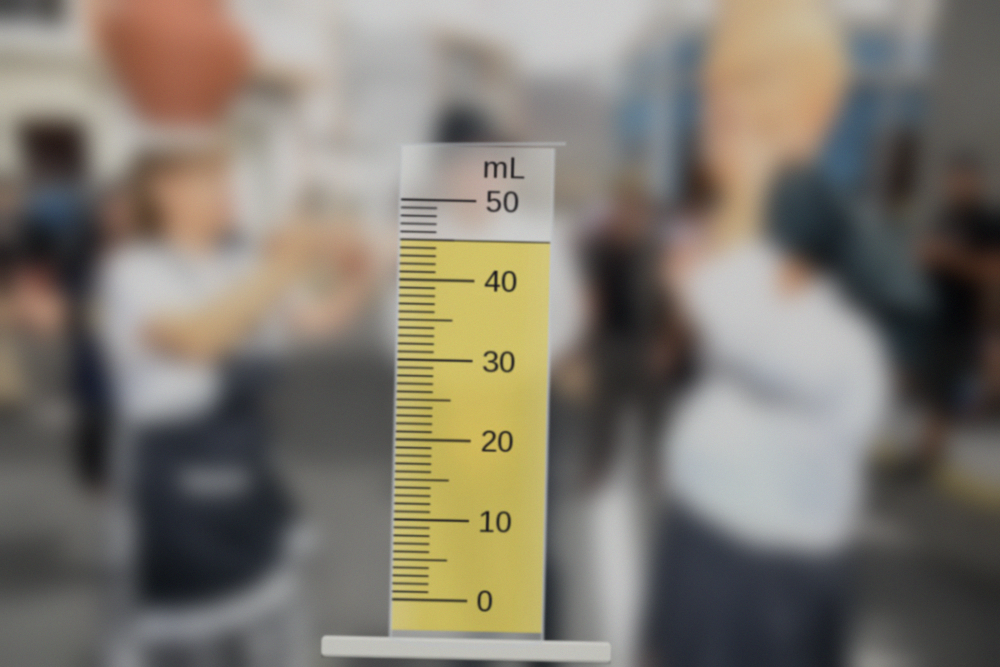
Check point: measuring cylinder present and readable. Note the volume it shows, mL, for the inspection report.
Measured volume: 45 mL
